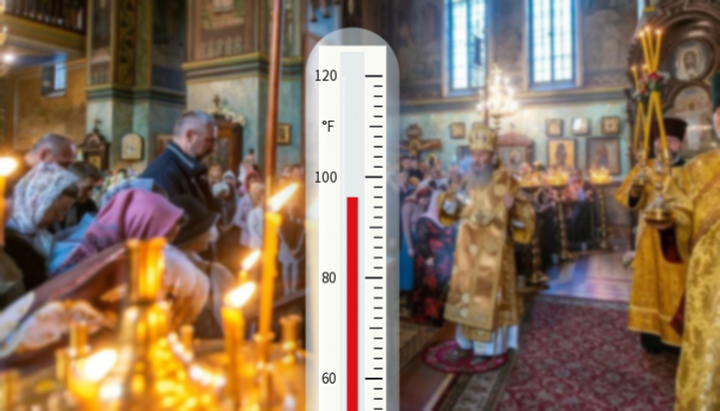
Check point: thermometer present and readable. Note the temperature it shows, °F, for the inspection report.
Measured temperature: 96 °F
